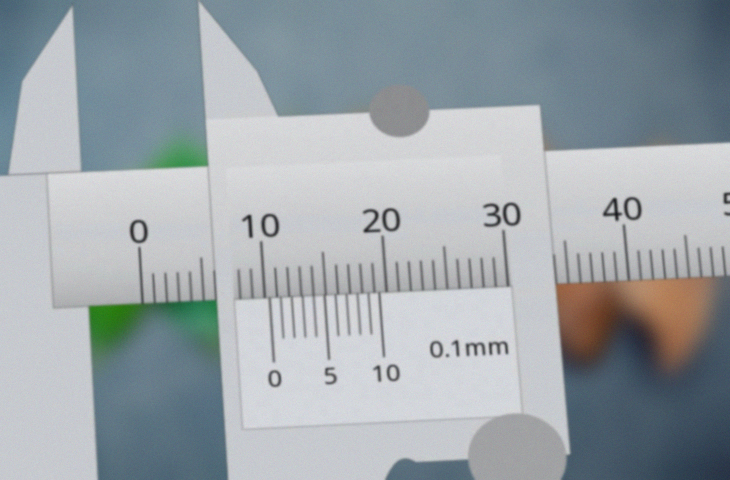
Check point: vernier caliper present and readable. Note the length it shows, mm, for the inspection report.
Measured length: 10.4 mm
